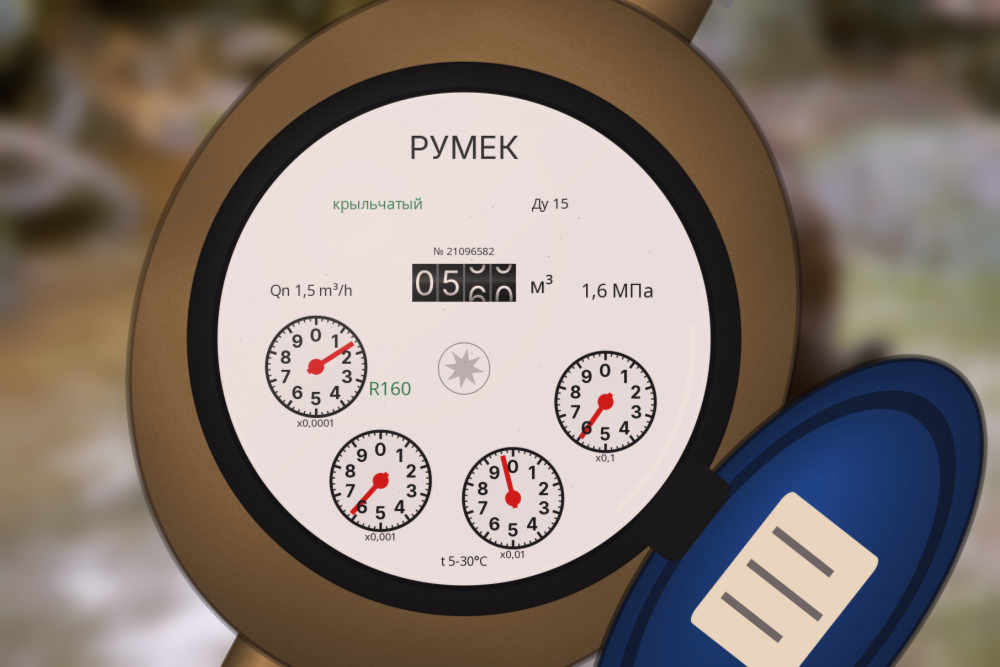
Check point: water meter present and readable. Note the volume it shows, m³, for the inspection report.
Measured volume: 559.5961 m³
